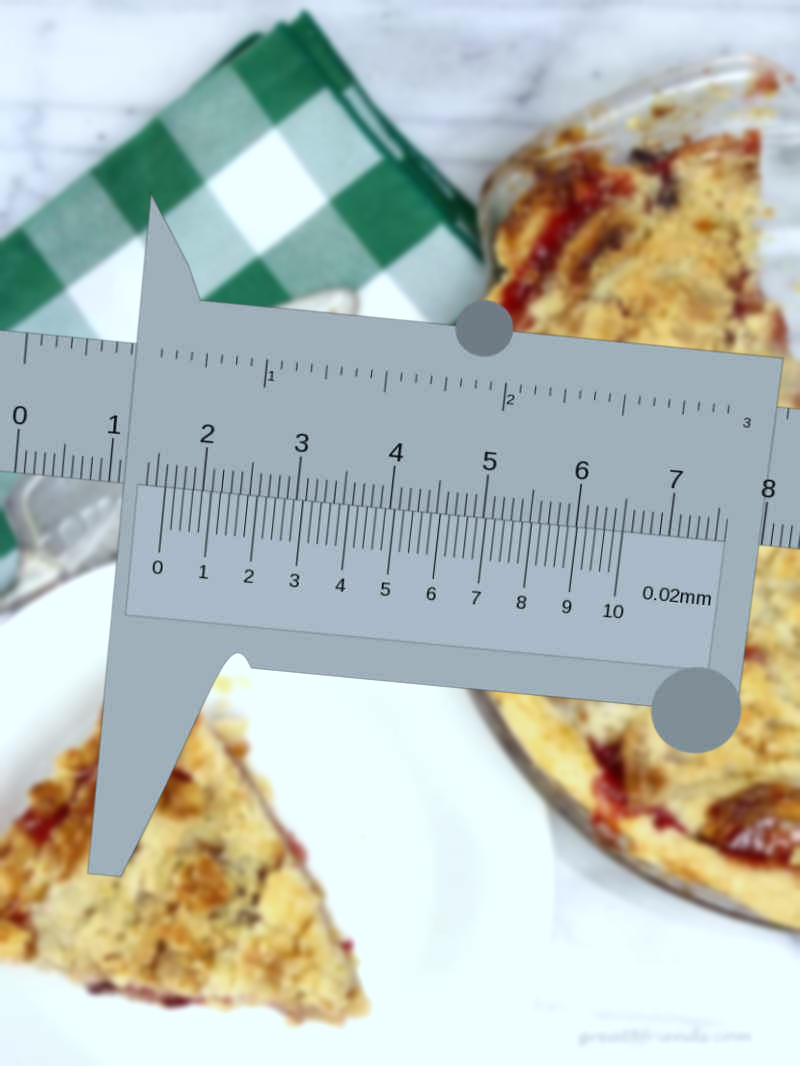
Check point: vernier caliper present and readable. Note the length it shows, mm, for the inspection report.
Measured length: 16.0 mm
